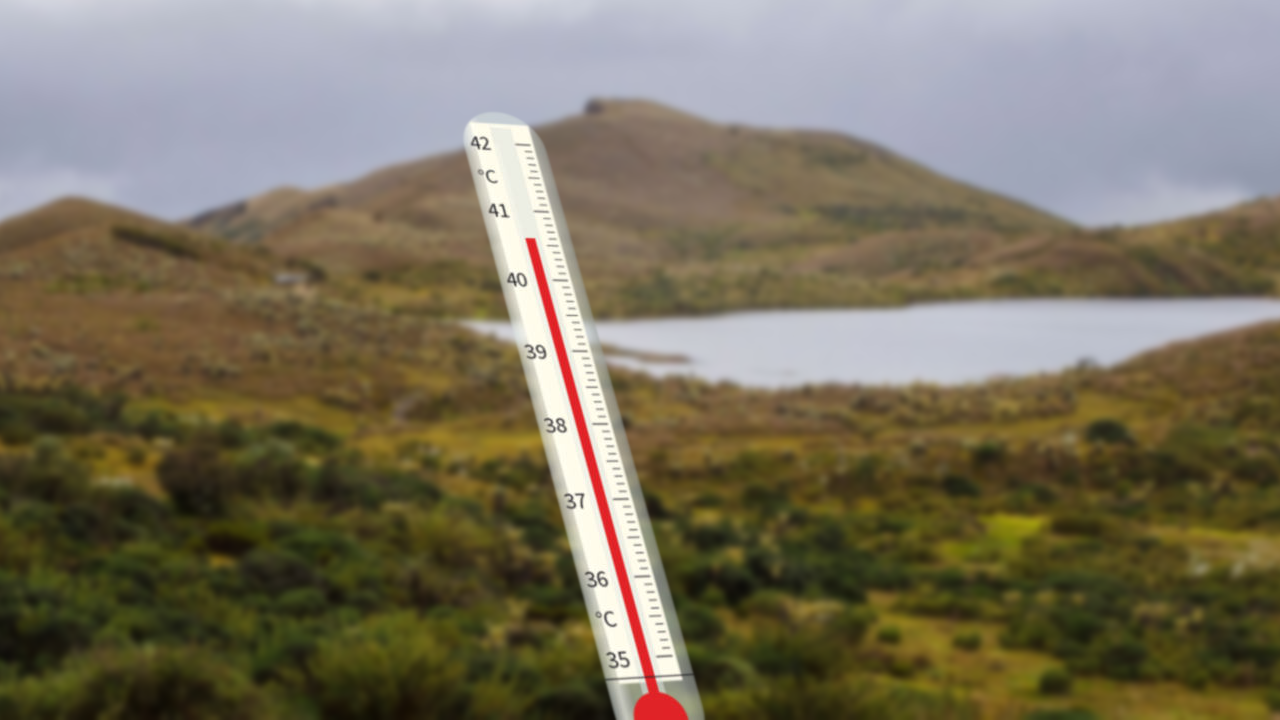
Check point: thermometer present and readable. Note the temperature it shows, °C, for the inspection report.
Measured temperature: 40.6 °C
